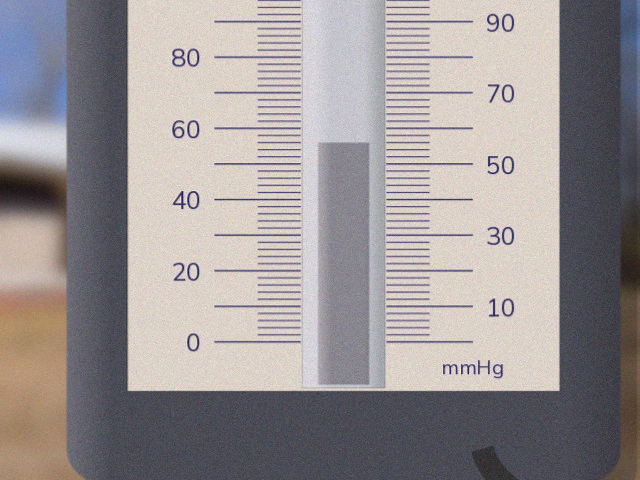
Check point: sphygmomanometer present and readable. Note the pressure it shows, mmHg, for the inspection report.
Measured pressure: 56 mmHg
